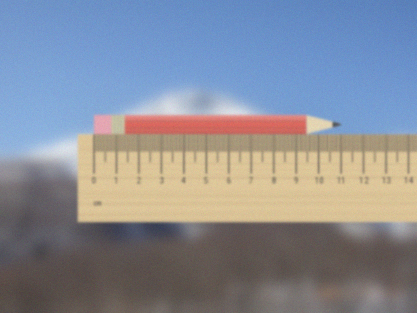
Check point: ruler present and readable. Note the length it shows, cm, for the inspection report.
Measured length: 11 cm
